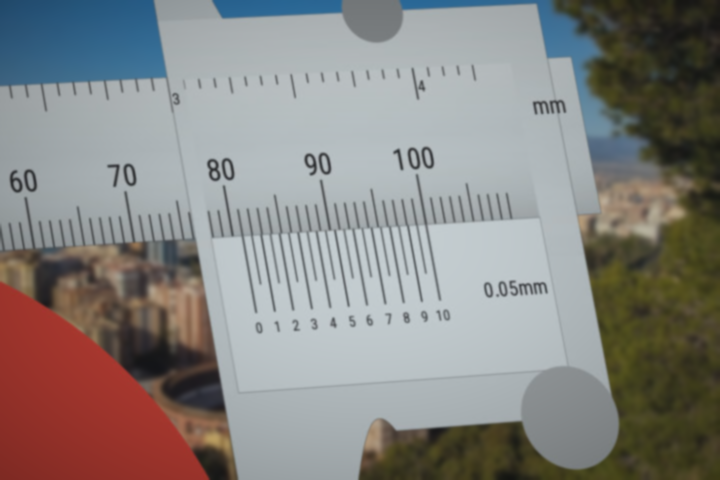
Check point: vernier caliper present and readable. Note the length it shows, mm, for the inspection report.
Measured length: 81.0 mm
